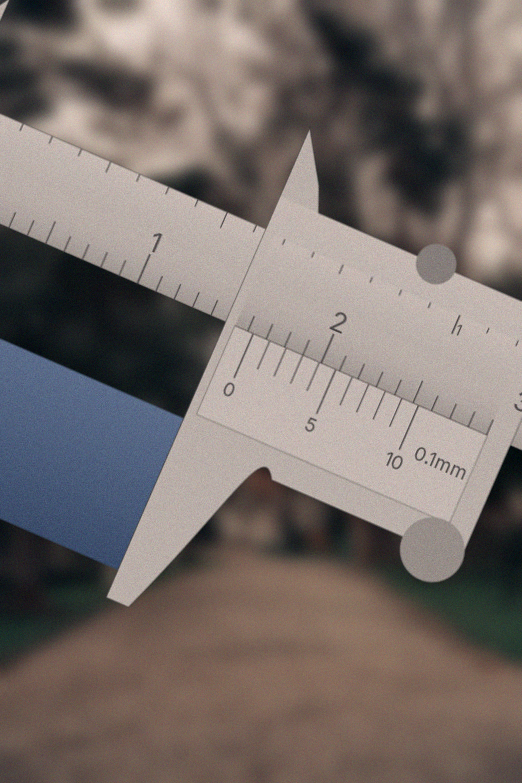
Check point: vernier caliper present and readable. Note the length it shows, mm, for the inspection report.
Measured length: 16.3 mm
